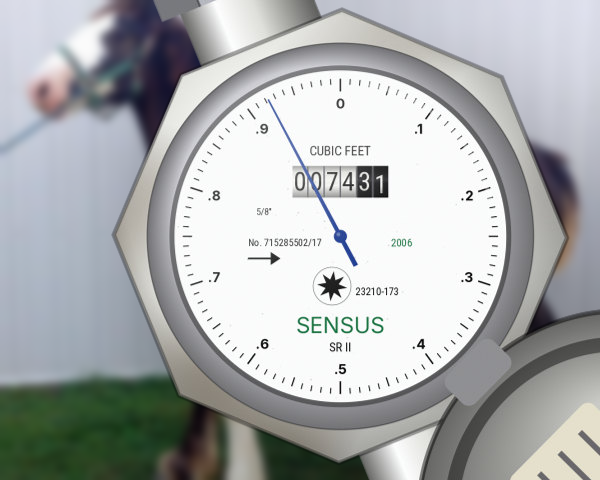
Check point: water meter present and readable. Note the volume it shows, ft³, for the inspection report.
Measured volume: 7430.92 ft³
